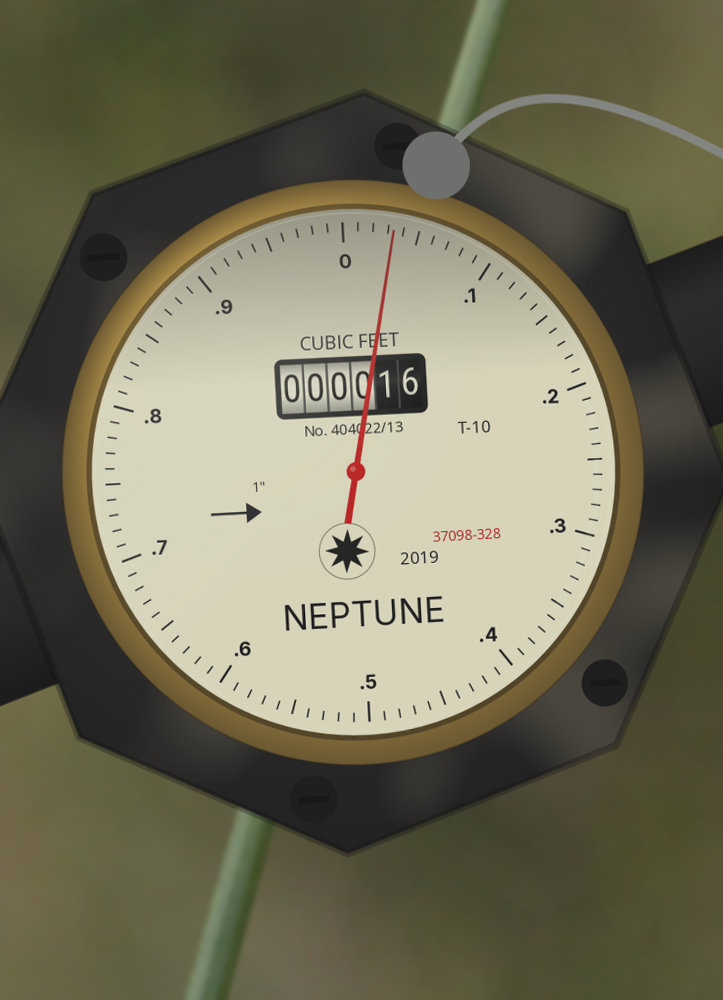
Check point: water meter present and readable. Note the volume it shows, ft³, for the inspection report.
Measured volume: 16.03 ft³
